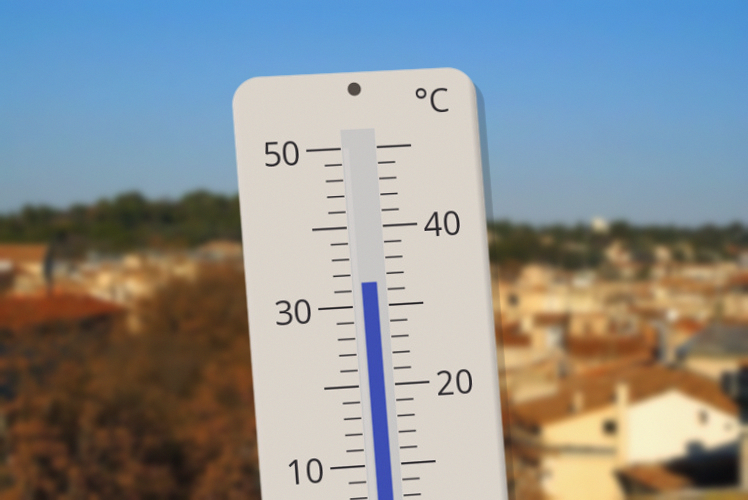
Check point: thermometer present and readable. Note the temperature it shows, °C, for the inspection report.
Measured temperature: 33 °C
